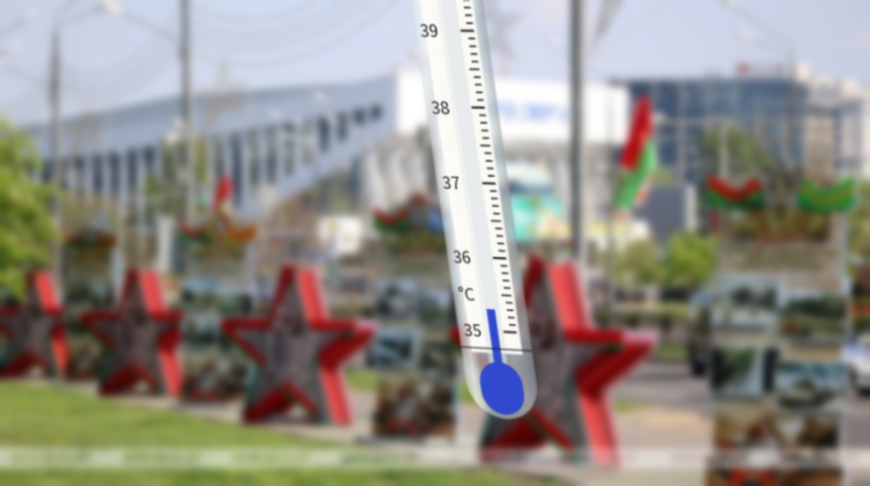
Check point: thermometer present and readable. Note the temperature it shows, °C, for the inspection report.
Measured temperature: 35.3 °C
